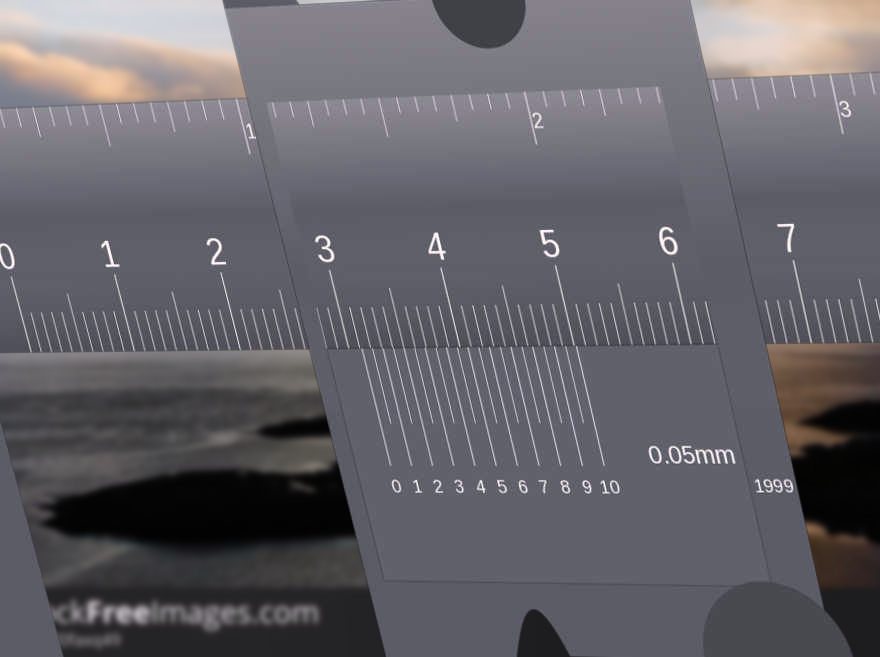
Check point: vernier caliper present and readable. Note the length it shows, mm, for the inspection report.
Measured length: 31.2 mm
